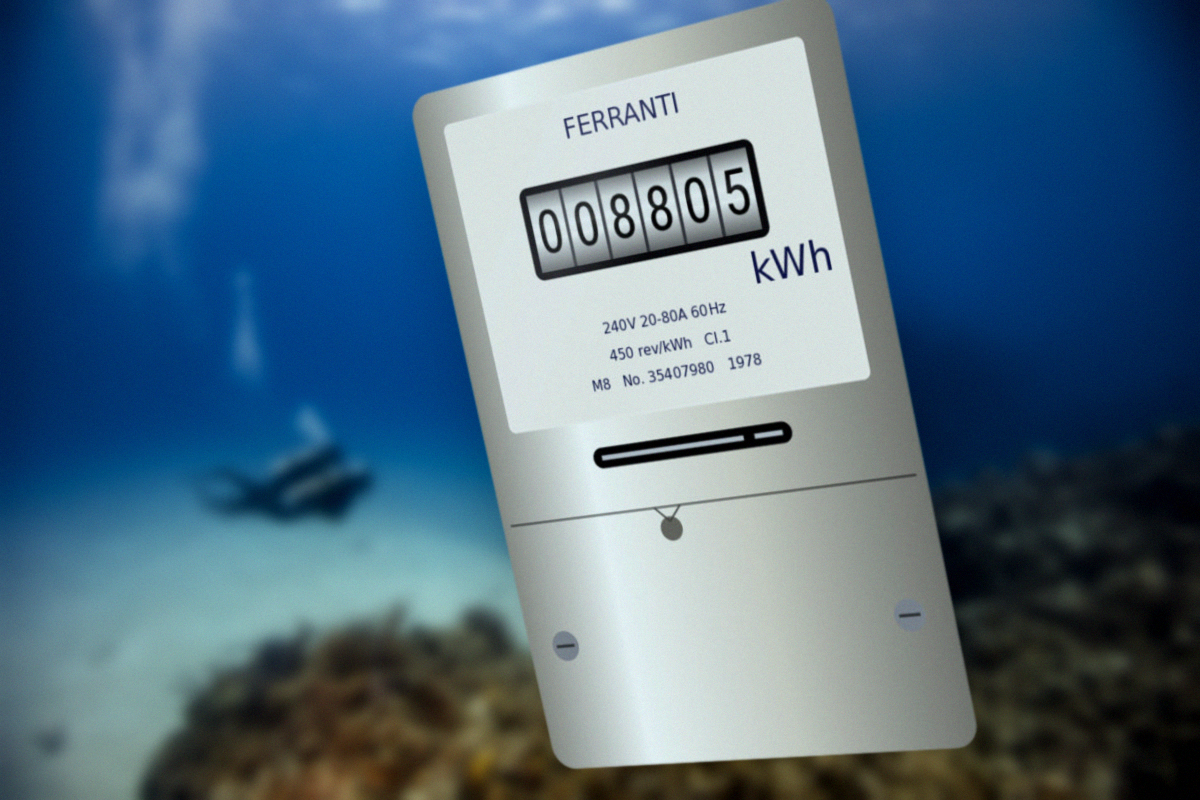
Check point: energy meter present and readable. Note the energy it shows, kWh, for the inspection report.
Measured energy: 8805 kWh
